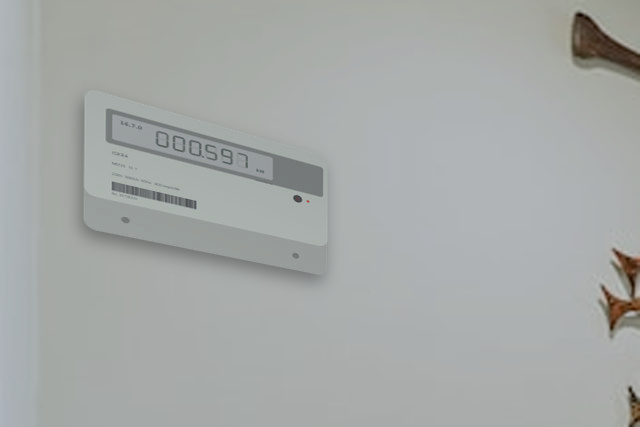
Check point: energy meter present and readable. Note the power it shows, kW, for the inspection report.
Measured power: 0.597 kW
